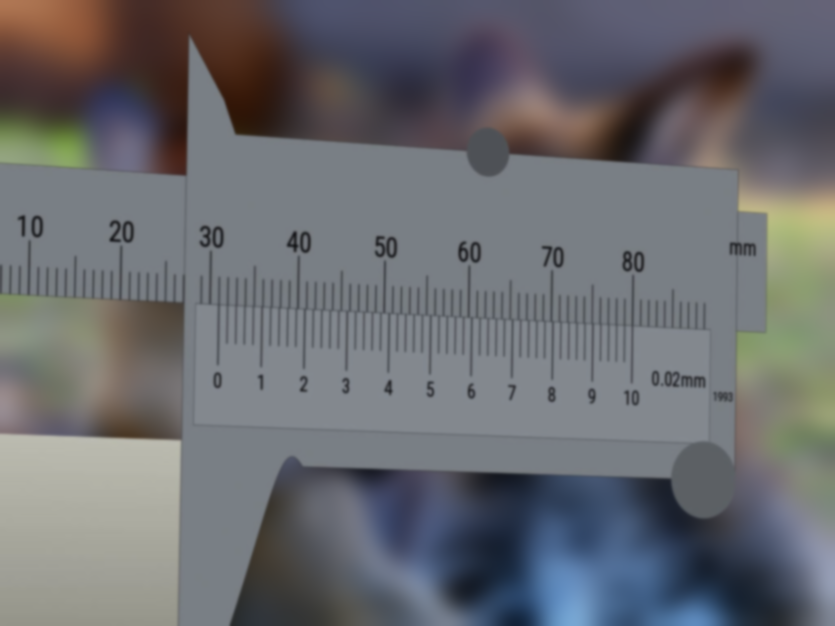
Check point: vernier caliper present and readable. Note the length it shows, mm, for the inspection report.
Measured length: 31.0 mm
